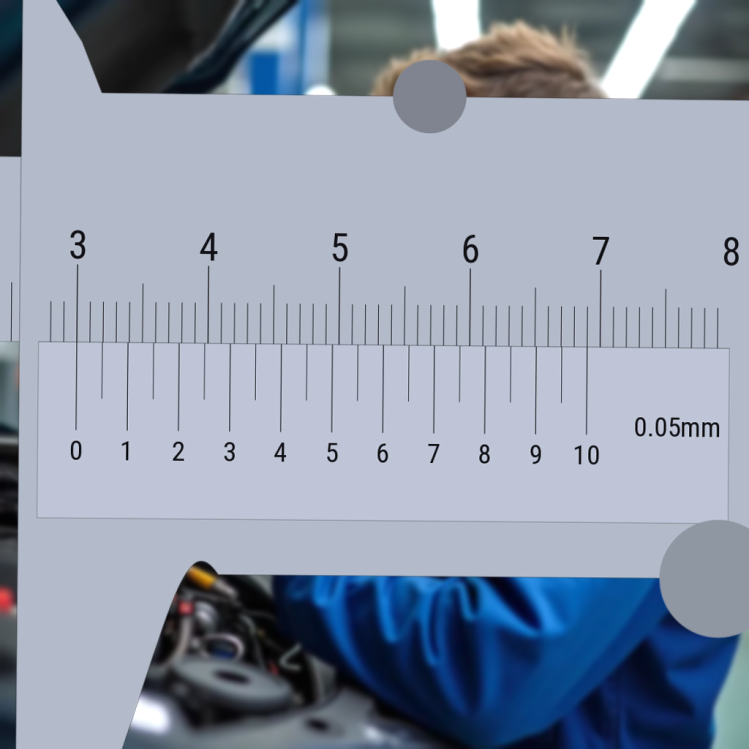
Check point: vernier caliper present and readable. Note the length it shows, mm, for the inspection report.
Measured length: 30.0 mm
